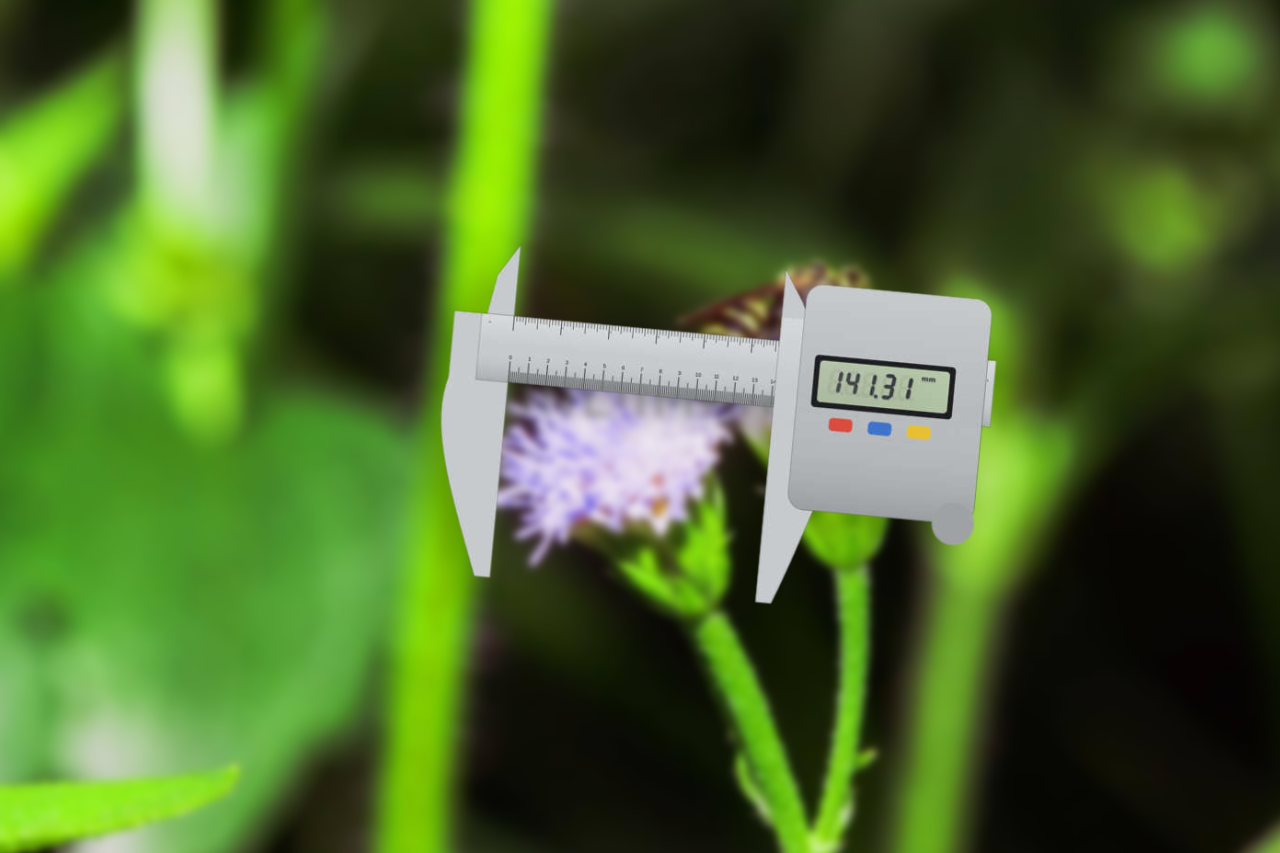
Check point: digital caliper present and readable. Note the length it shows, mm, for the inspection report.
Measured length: 141.31 mm
